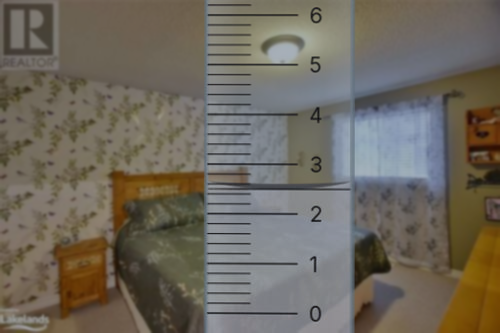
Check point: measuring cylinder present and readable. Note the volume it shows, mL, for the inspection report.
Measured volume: 2.5 mL
